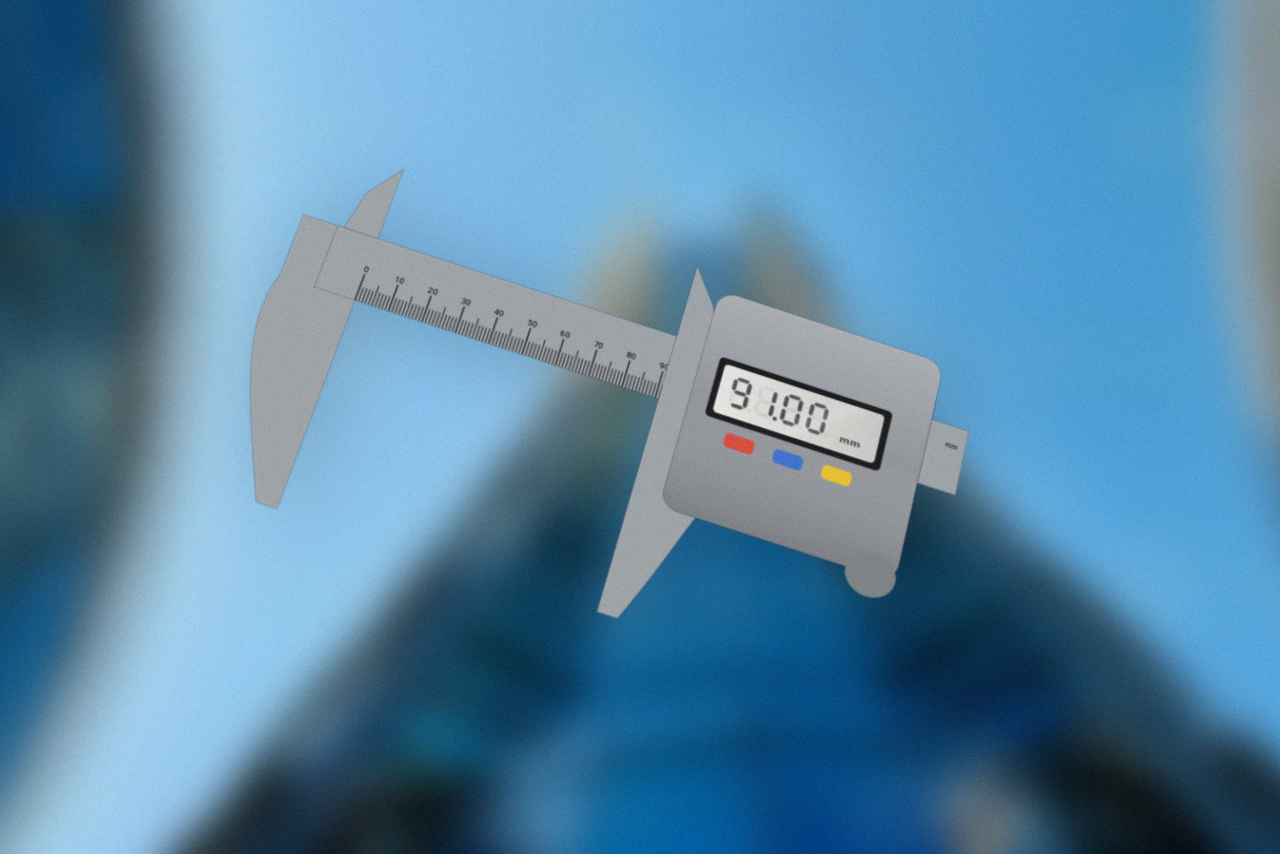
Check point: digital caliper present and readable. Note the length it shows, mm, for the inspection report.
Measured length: 91.00 mm
